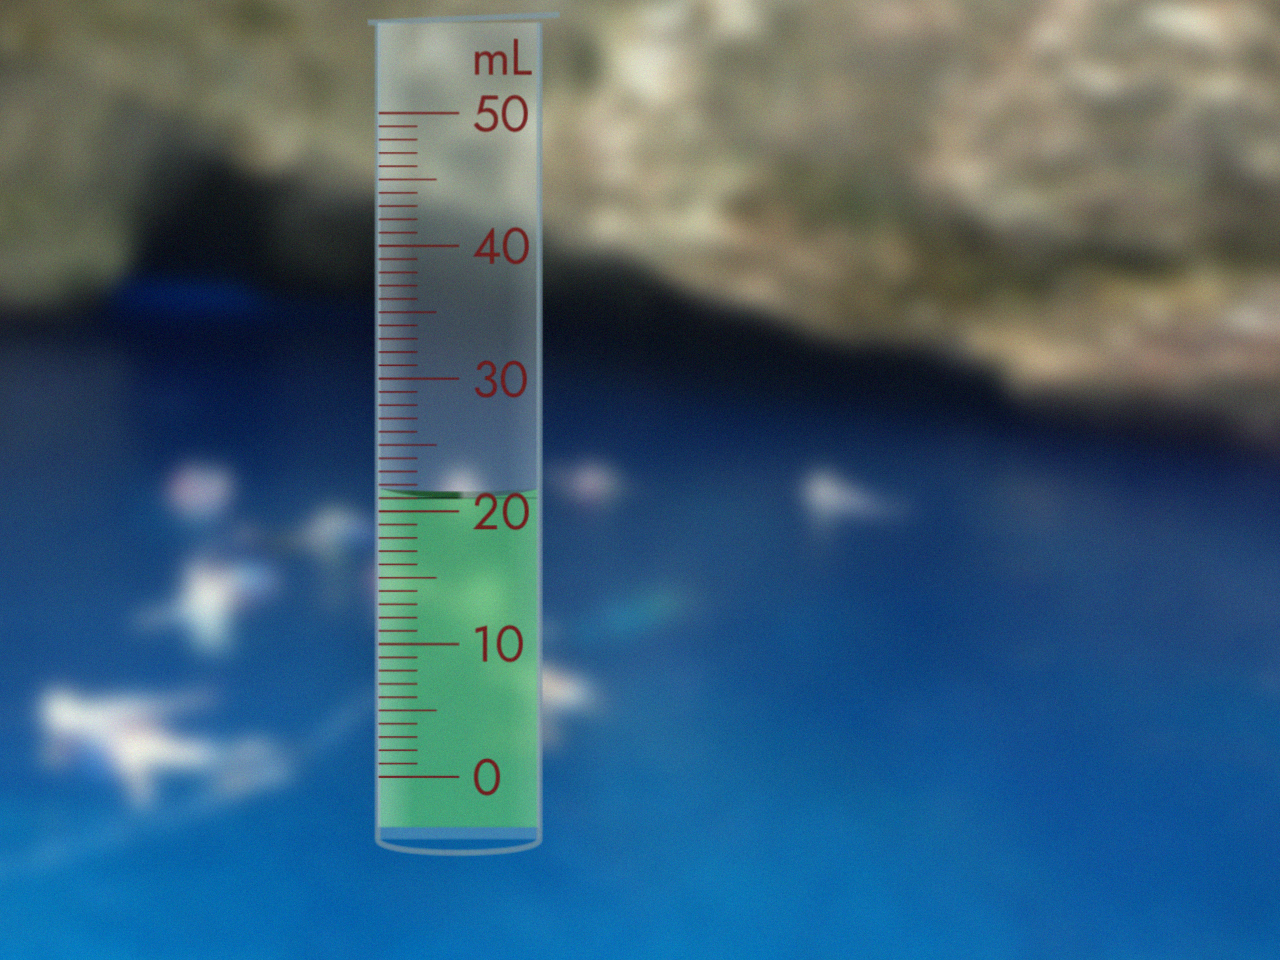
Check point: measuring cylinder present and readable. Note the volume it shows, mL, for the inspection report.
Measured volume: 21 mL
